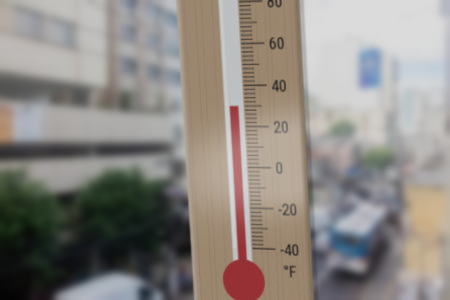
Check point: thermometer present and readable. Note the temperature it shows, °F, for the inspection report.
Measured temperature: 30 °F
